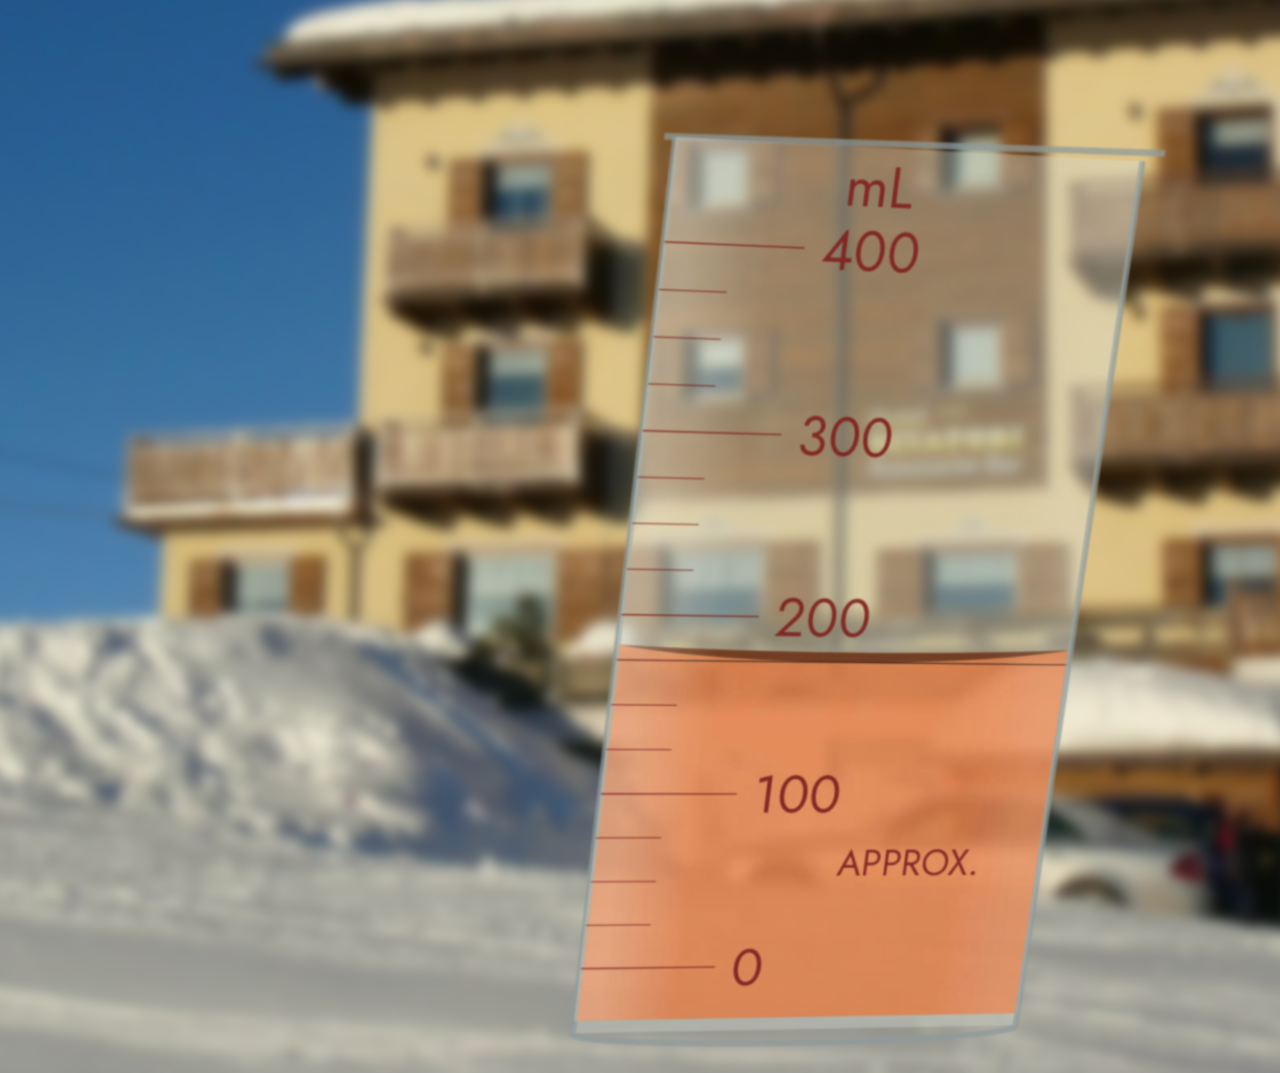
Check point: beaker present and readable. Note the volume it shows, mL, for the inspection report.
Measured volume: 175 mL
